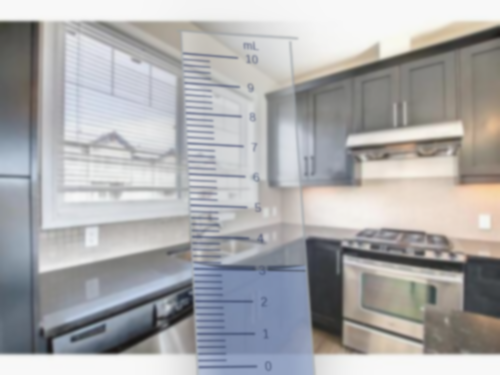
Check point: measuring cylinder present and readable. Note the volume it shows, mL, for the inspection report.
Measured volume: 3 mL
